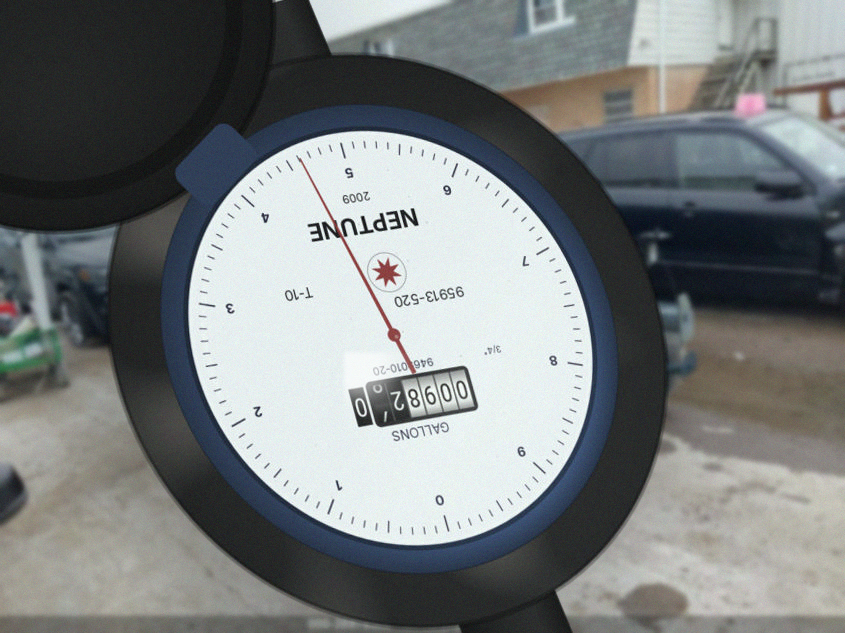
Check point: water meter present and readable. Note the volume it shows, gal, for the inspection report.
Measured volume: 98274.6 gal
